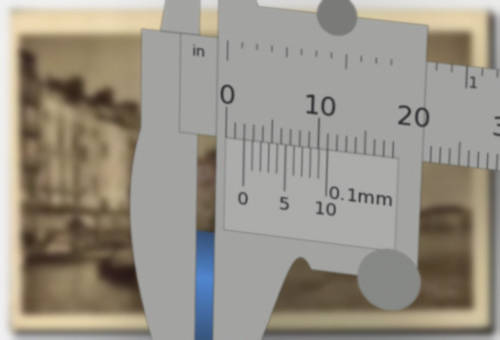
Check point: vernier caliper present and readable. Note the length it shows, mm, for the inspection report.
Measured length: 2.0 mm
